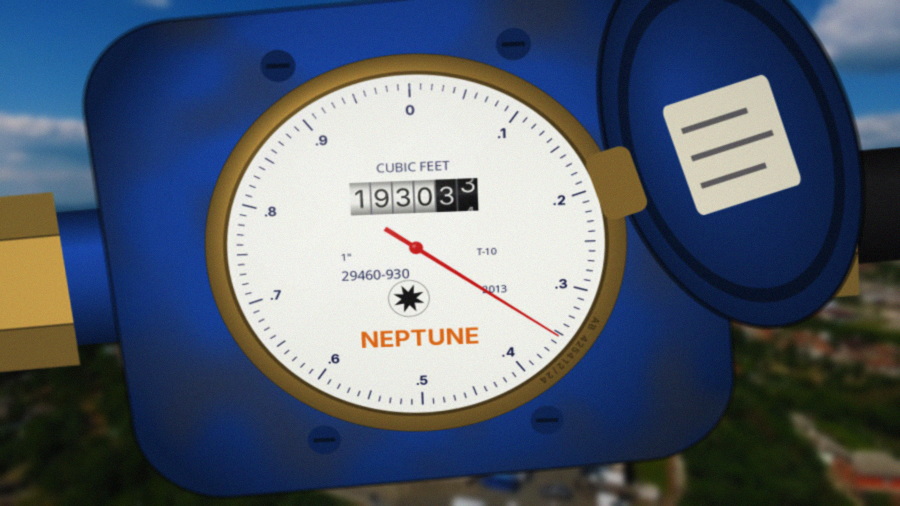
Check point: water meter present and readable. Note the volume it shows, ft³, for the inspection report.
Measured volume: 193033.35 ft³
